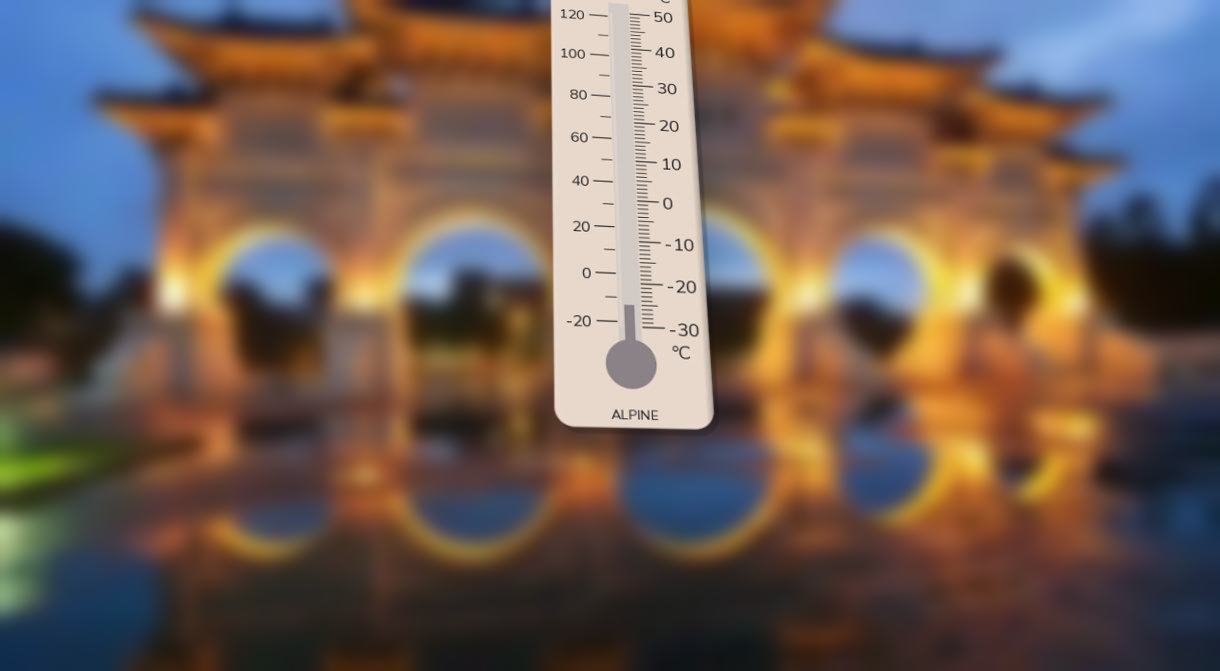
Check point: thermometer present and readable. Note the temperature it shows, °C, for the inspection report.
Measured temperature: -25 °C
